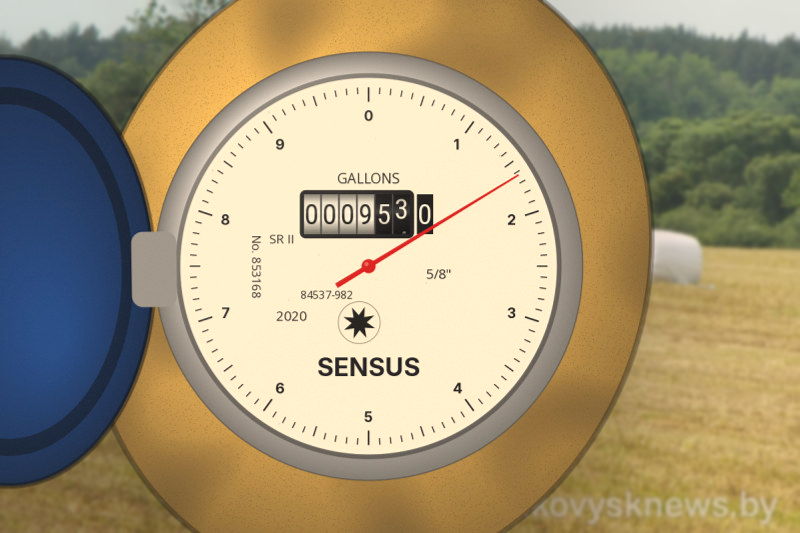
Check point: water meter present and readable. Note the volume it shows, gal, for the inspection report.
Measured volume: 9531.6 gal
